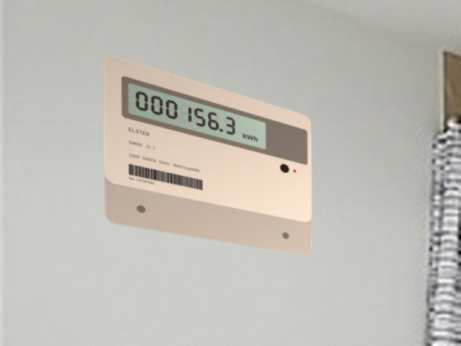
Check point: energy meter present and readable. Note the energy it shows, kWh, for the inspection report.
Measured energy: 156.3 kWh
